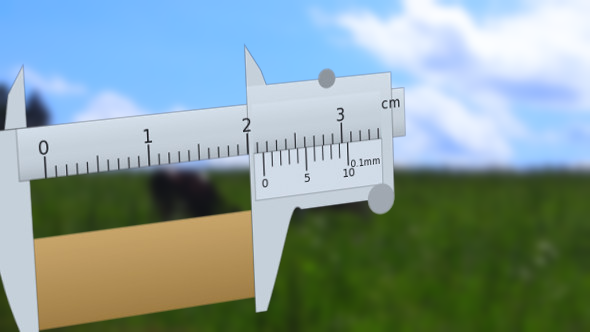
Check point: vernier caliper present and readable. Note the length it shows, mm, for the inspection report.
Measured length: 21.6 mm
